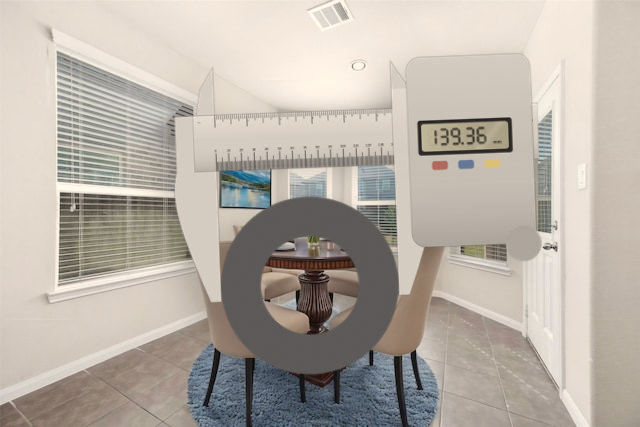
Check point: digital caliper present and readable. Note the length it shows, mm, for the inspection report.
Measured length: 139.36 mm
